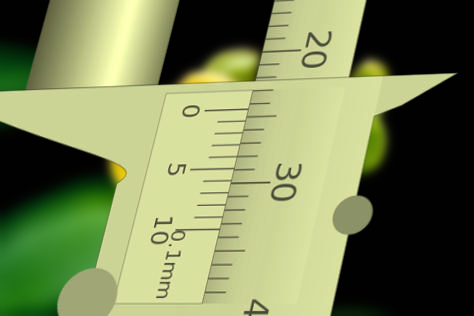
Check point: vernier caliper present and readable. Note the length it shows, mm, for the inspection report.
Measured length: 24.4 mm
